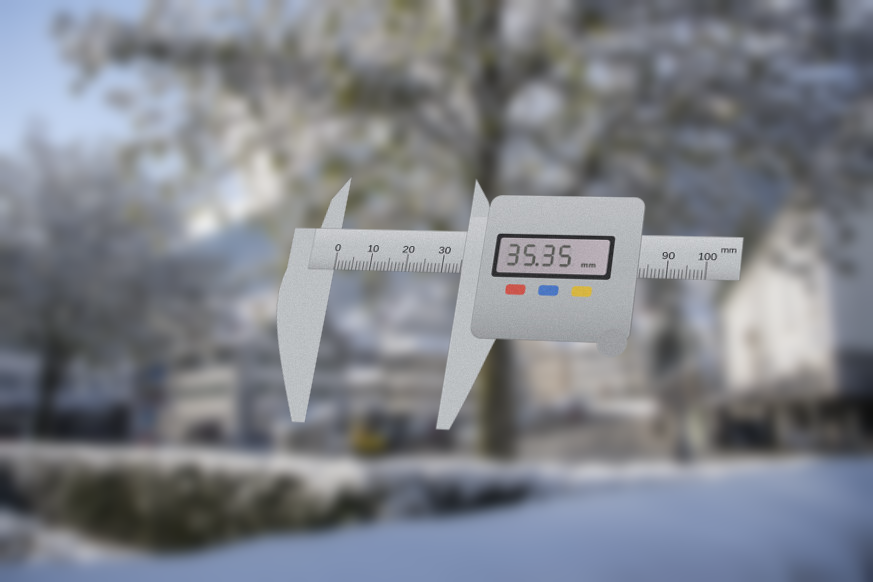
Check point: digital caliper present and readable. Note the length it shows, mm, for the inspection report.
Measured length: 35.35 mm
